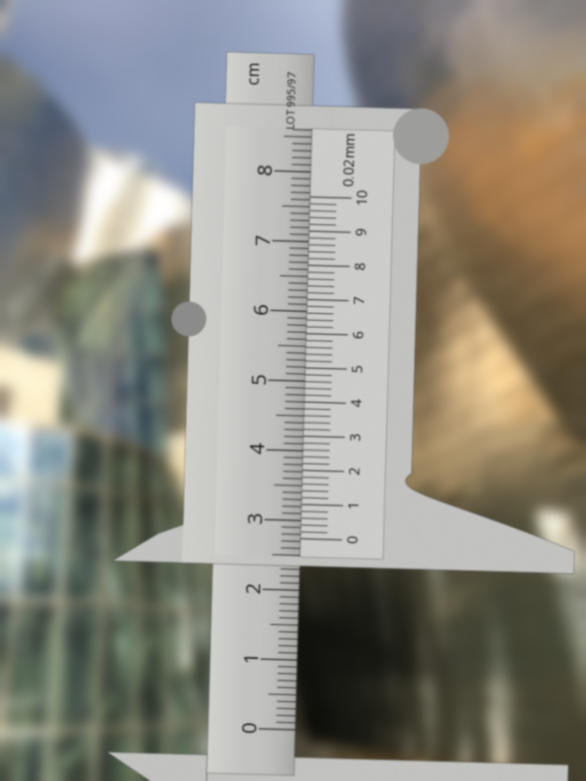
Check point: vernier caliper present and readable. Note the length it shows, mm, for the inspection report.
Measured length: 27.4 mm
